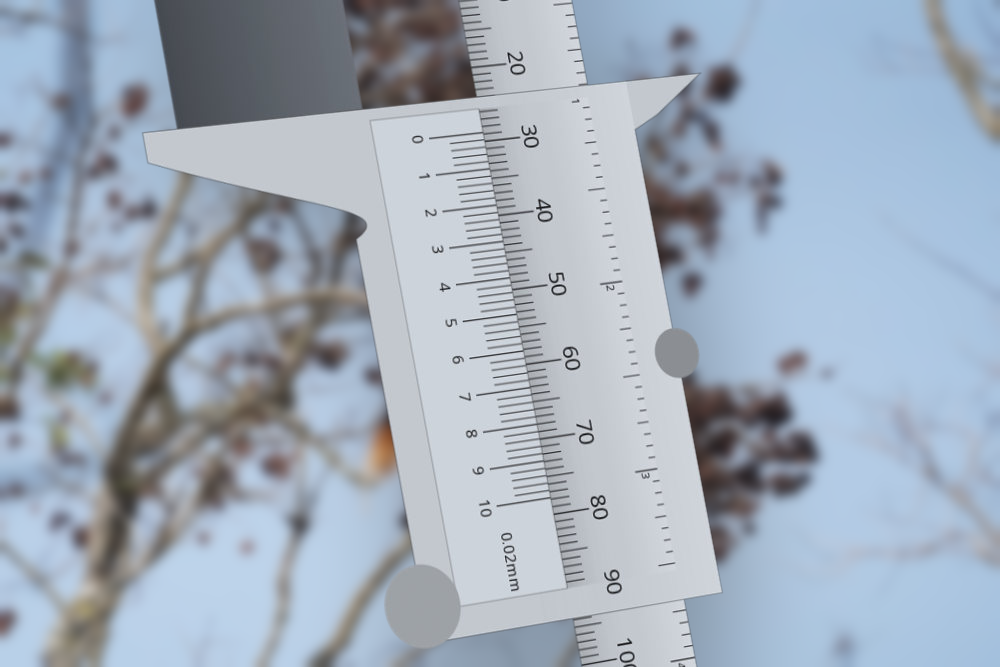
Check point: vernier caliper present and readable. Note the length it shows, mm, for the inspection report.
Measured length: 28.8 mm
